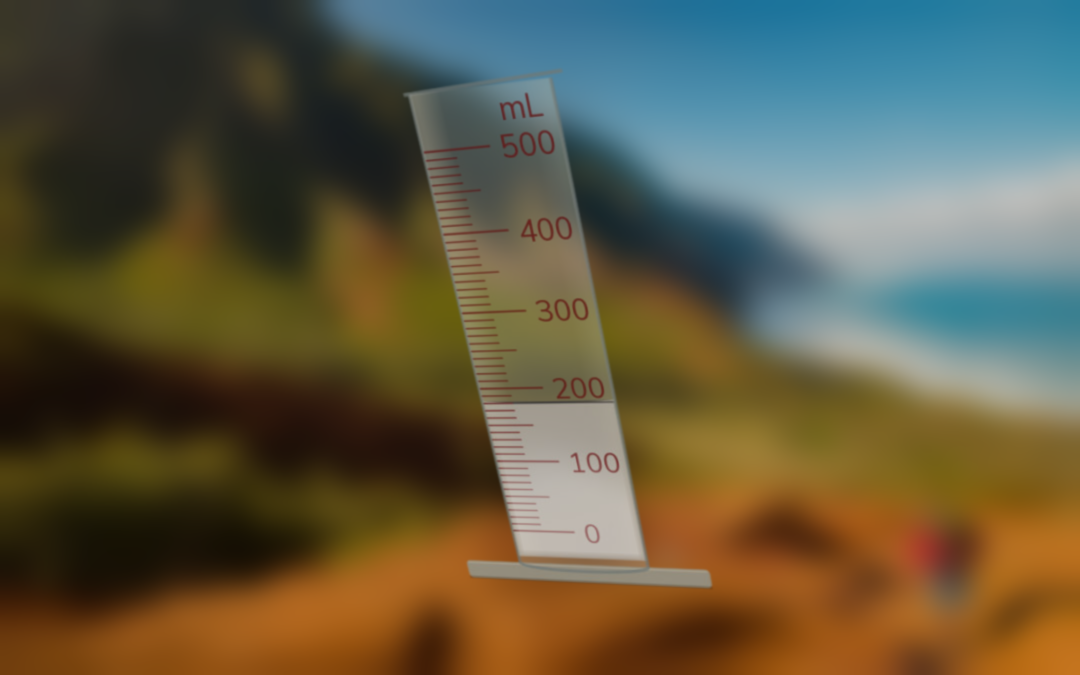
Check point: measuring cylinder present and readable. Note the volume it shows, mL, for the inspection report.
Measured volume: 180 mL
